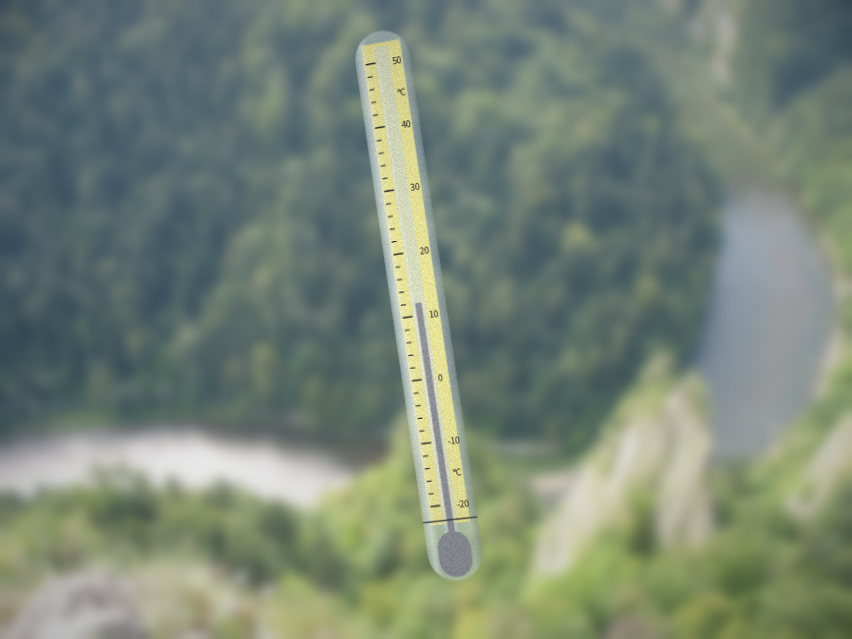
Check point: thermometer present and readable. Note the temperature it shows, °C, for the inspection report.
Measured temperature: 12 °C
